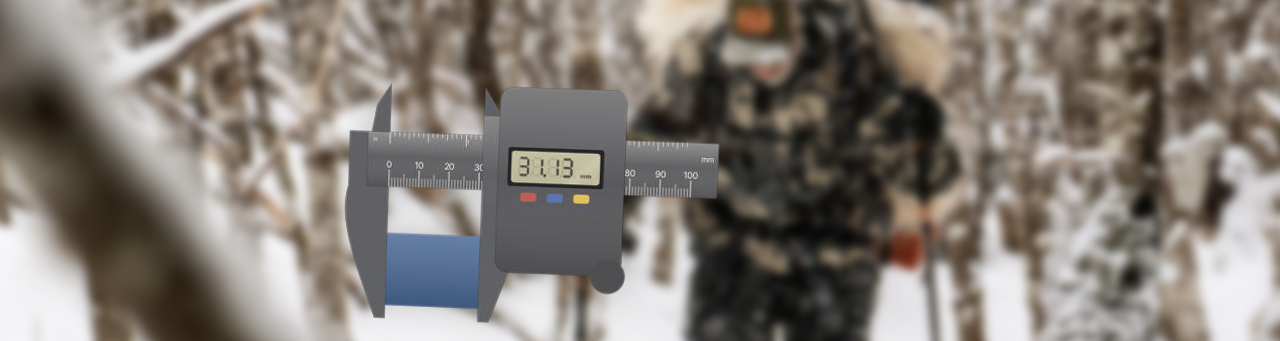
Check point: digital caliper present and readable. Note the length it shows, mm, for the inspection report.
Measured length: 31.13 mm
